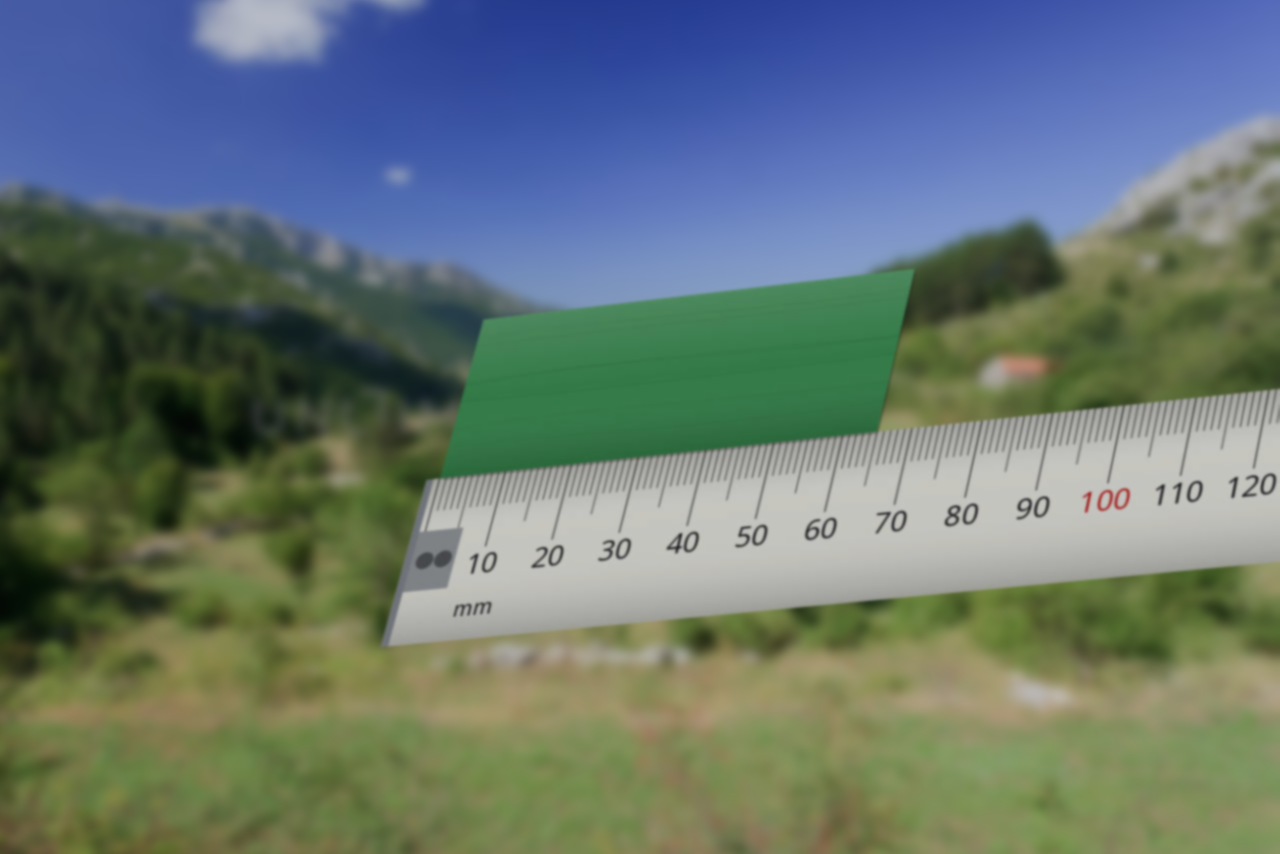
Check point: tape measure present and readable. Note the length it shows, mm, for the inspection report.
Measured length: 65 mm
